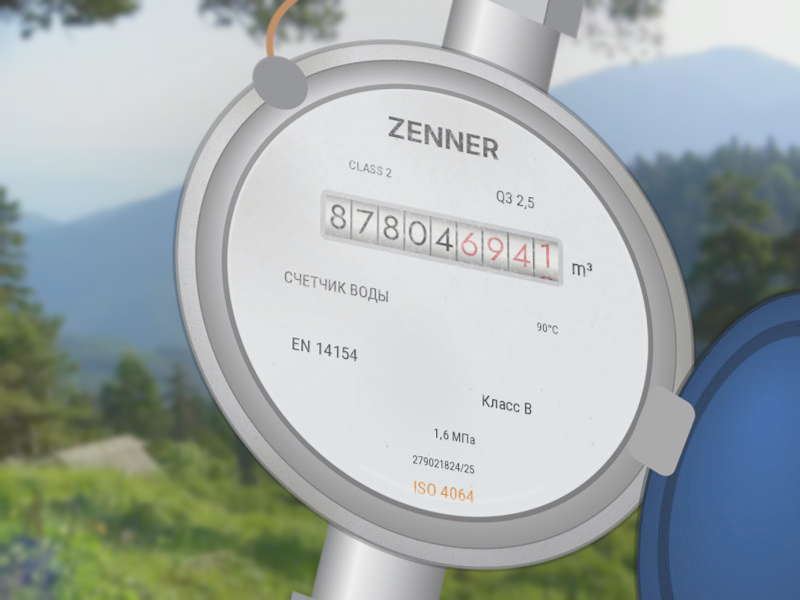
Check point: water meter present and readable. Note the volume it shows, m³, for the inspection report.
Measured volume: 87804.6941 m³
